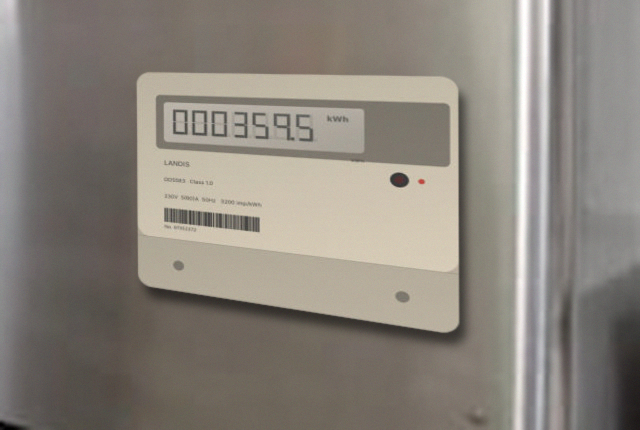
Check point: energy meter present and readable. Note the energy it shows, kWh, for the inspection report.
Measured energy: 359.5 kWh
